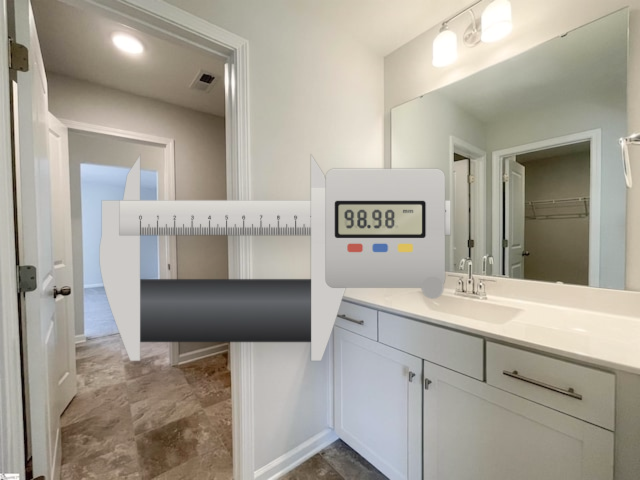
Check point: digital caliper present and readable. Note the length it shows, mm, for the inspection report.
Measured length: 98.98 mm
